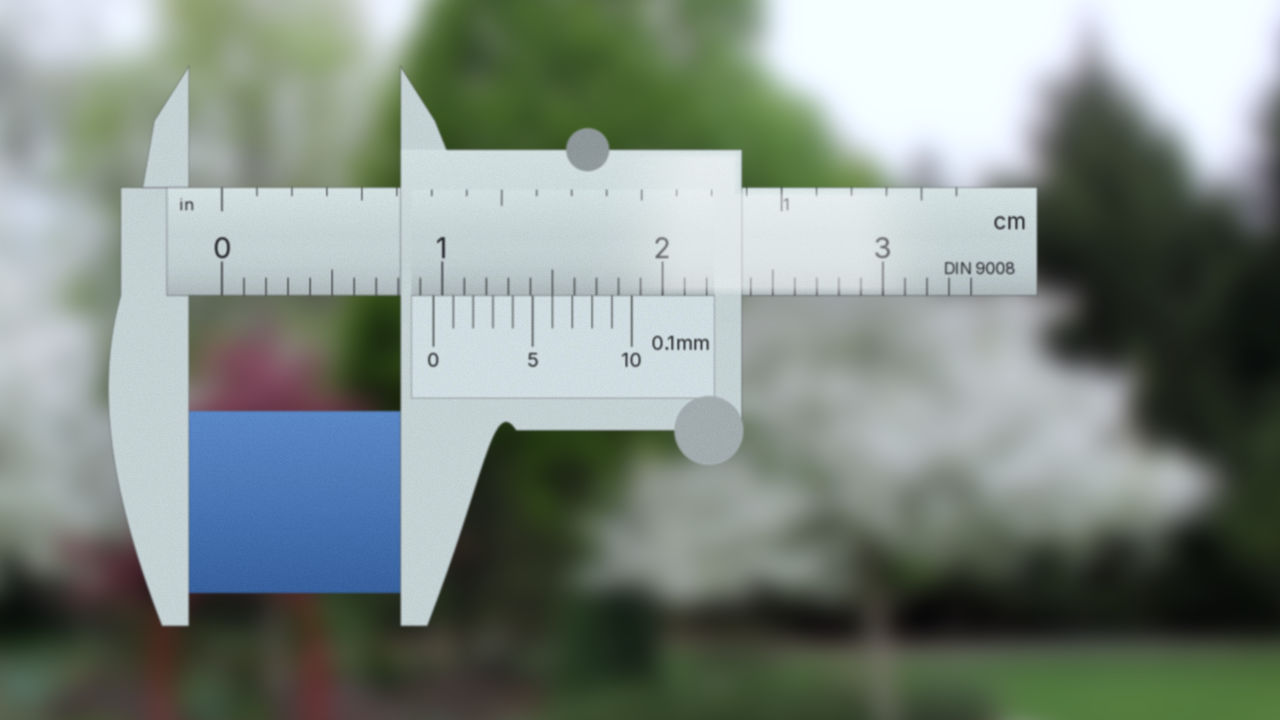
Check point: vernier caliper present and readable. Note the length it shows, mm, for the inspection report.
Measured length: 9.6 mm
